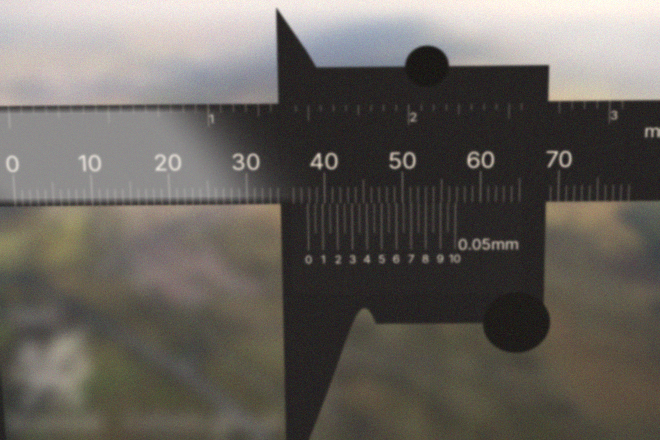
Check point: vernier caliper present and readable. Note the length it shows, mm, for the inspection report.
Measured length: 37.8 mm
